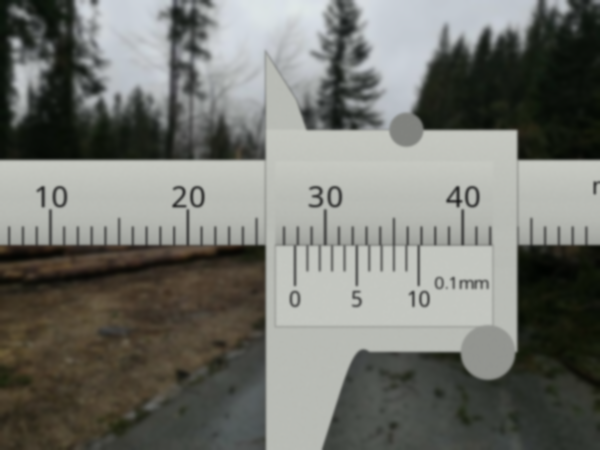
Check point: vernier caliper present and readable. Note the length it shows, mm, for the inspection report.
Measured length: 27.8 mm
